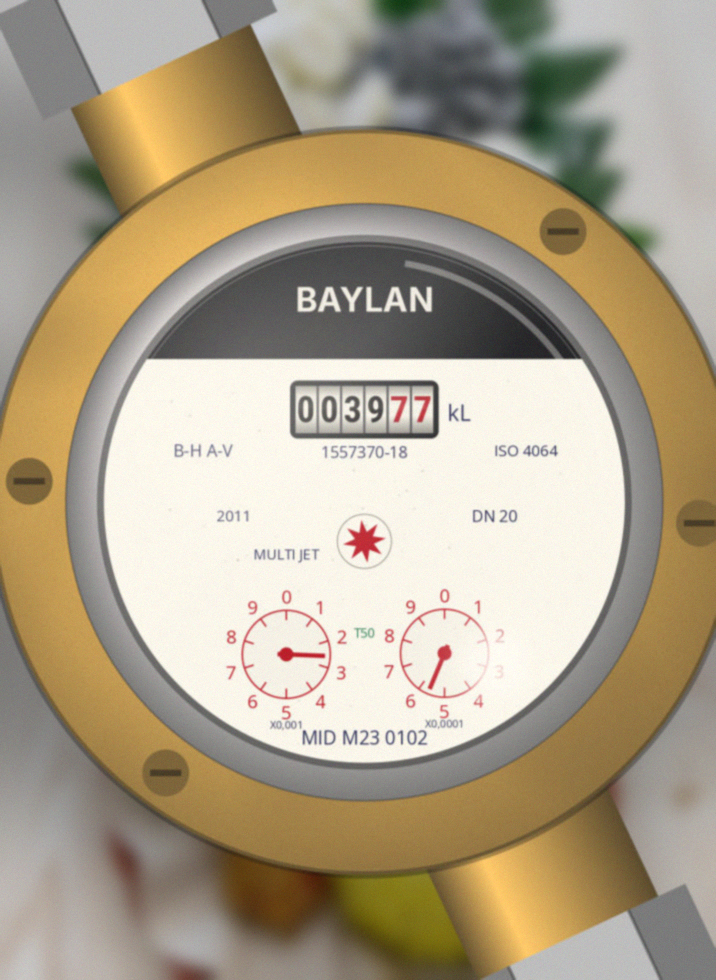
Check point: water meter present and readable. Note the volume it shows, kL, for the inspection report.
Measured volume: 39.7725 kL
